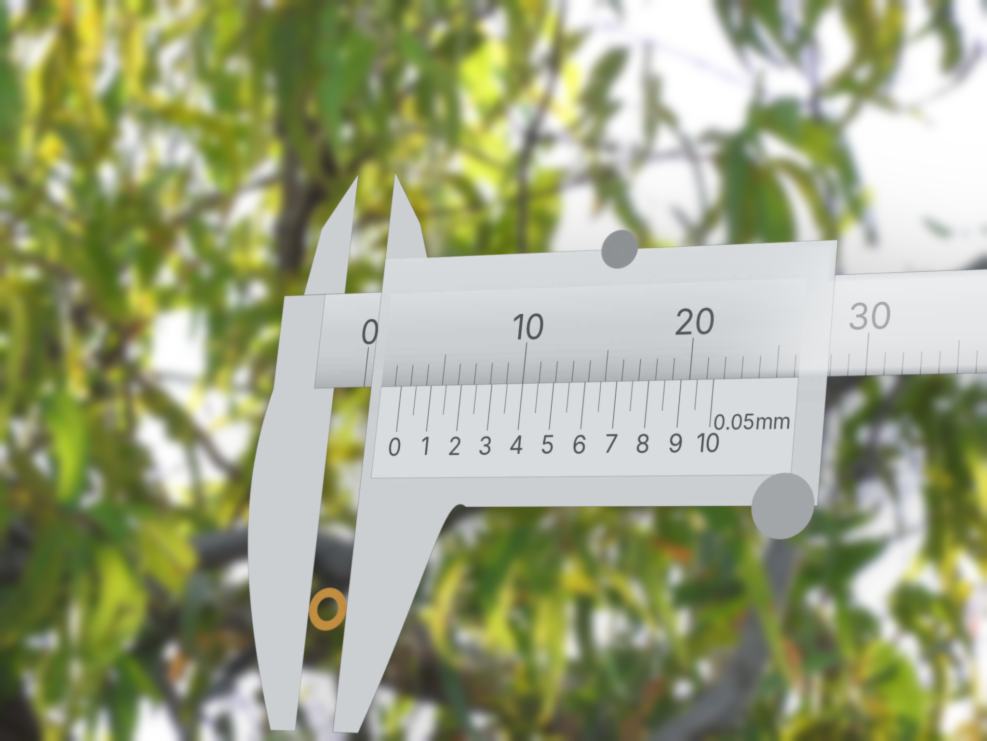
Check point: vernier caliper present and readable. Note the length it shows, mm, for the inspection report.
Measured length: 2.4 mm
